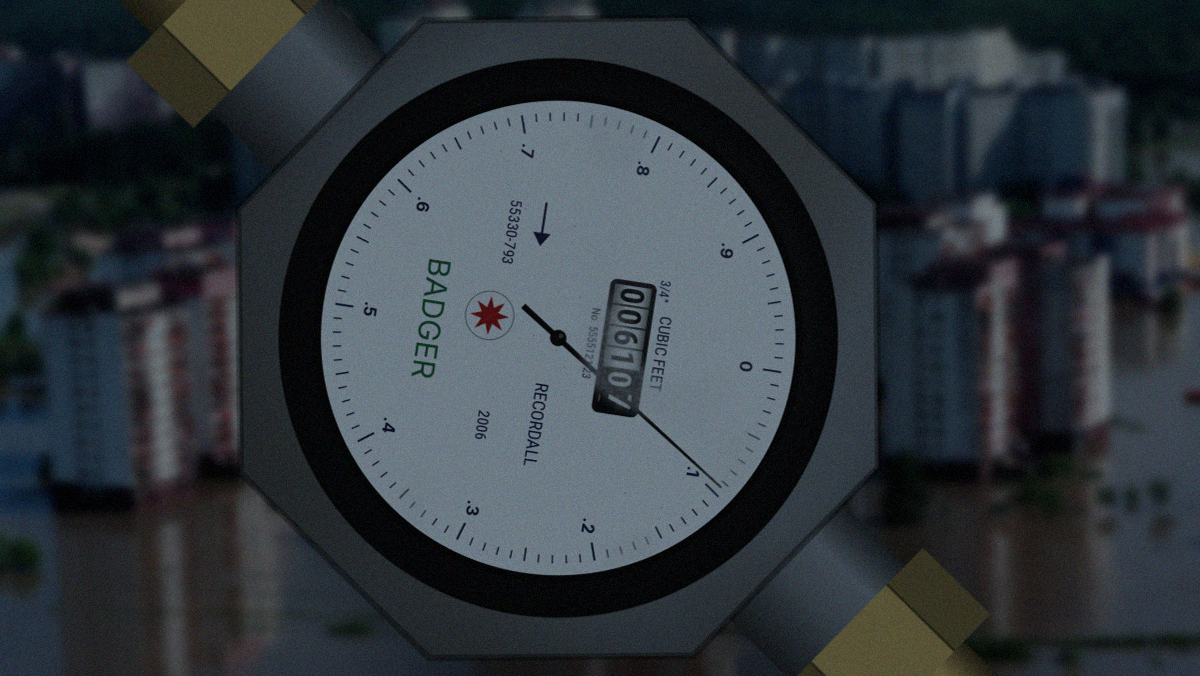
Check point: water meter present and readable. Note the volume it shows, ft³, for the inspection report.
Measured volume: 6107.09 ft³
